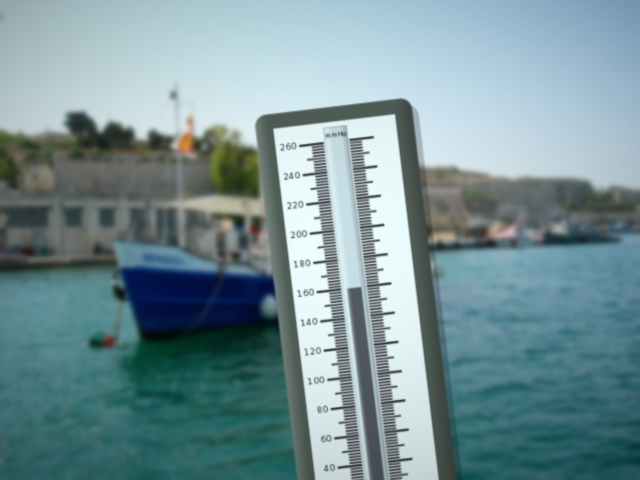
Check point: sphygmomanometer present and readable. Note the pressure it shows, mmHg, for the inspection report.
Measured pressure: 160 mmHg
